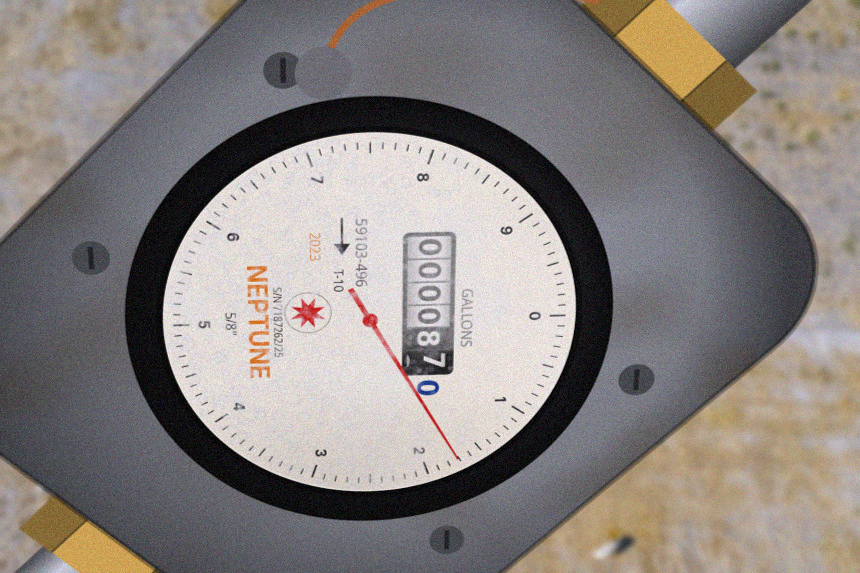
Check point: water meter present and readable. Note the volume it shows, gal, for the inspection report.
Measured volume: 871.7 gal
